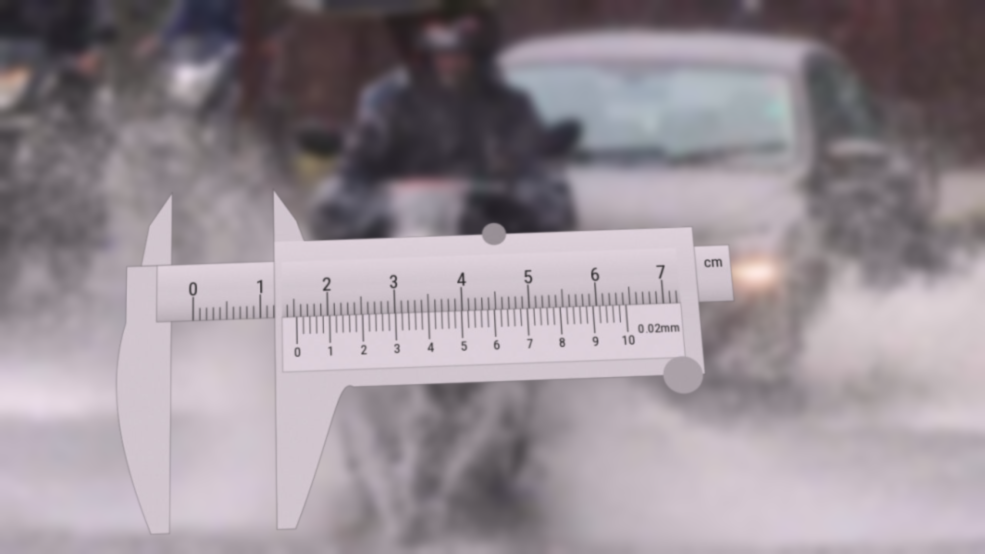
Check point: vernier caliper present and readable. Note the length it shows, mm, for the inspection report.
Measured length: 15.4 mm
